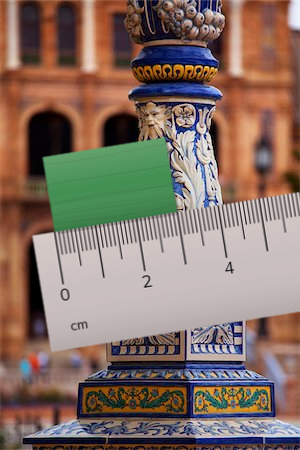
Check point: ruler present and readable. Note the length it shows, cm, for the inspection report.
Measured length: 3 cm
